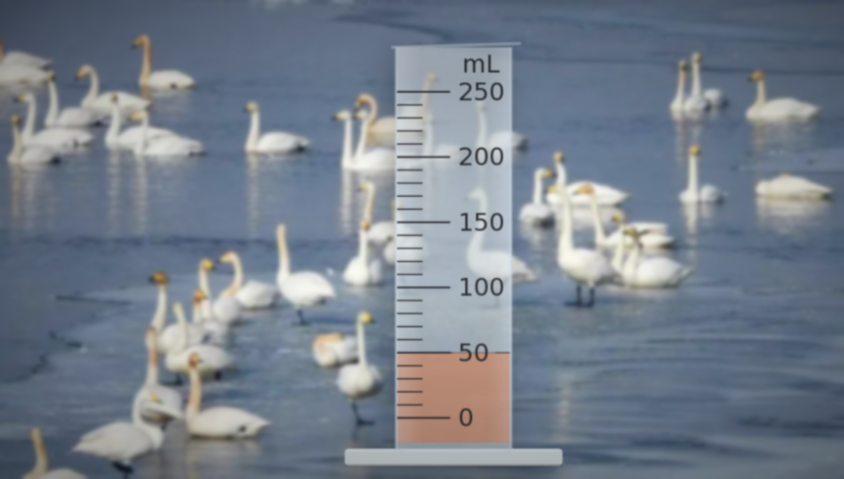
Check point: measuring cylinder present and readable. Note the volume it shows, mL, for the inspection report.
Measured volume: 50 mL
